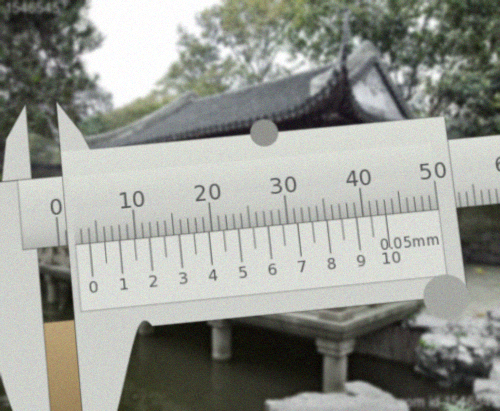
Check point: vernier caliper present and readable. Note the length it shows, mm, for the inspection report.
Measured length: 4.0 mm
